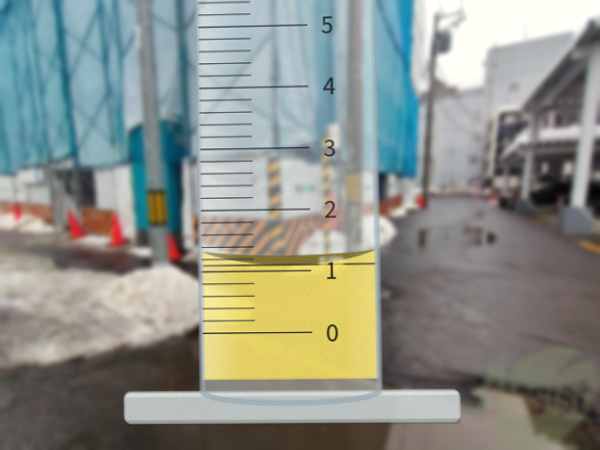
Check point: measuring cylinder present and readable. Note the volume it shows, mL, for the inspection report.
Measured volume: 1.1 mL
